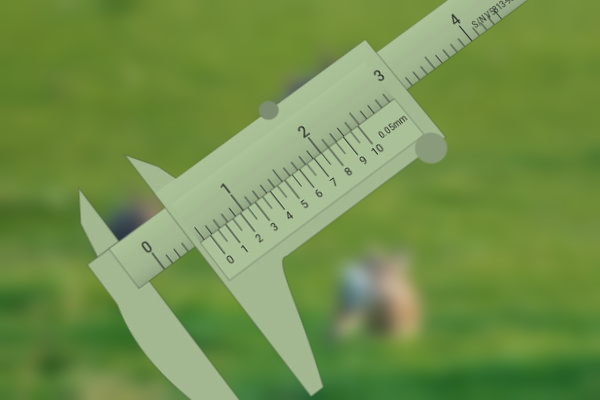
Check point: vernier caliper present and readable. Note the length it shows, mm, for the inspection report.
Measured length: 5.8 mm
